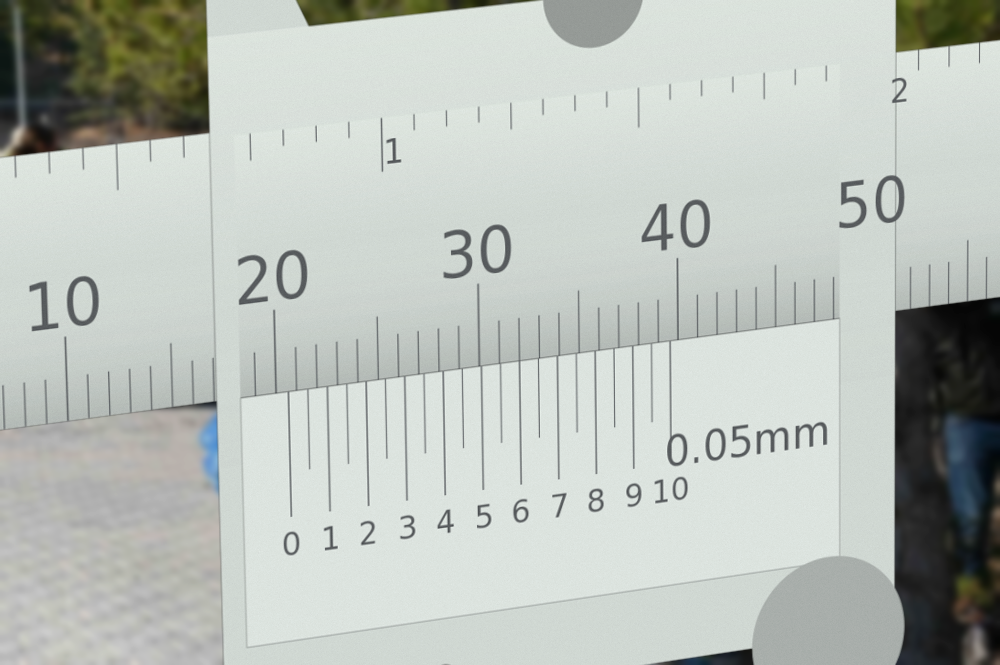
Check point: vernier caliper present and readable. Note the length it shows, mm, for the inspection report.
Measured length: 20.6 mm
